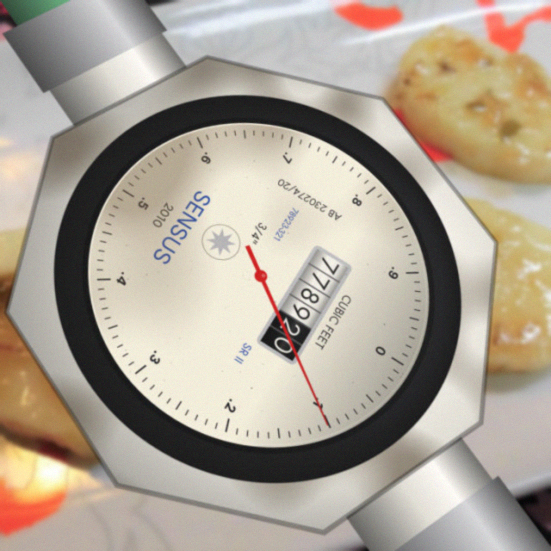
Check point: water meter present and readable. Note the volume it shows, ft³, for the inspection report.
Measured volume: 778920.10 ft³
